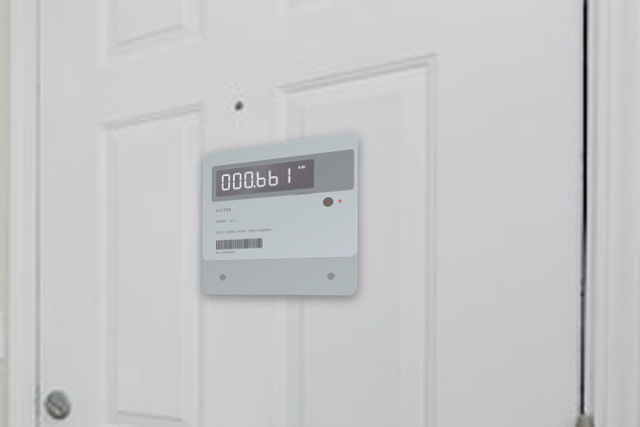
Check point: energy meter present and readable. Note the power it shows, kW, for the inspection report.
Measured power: 0.661 kW
